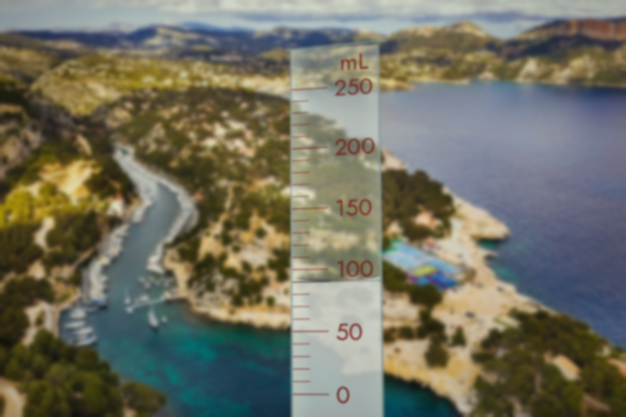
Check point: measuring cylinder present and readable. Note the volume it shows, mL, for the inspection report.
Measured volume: 90 mL
